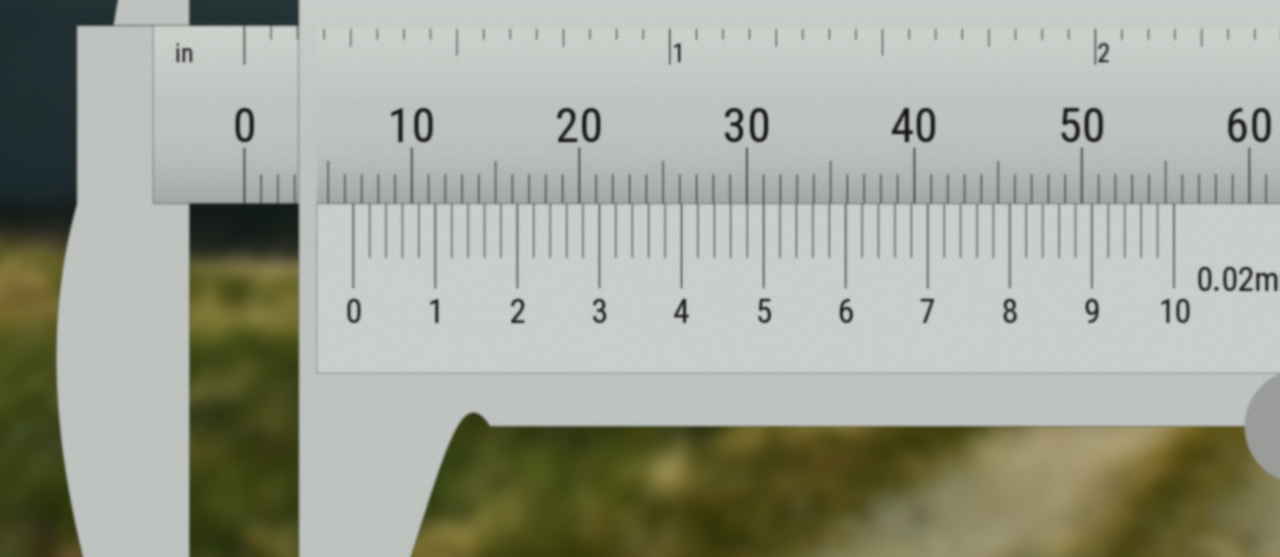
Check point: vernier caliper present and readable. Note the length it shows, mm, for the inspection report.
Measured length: 6.5 mm
